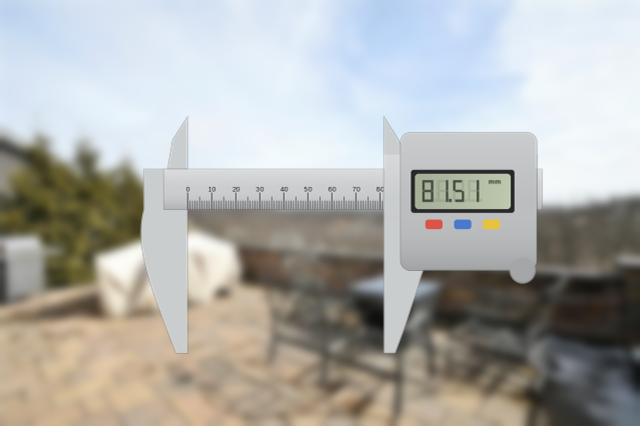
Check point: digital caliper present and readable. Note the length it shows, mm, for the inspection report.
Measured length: 81.51 mm
